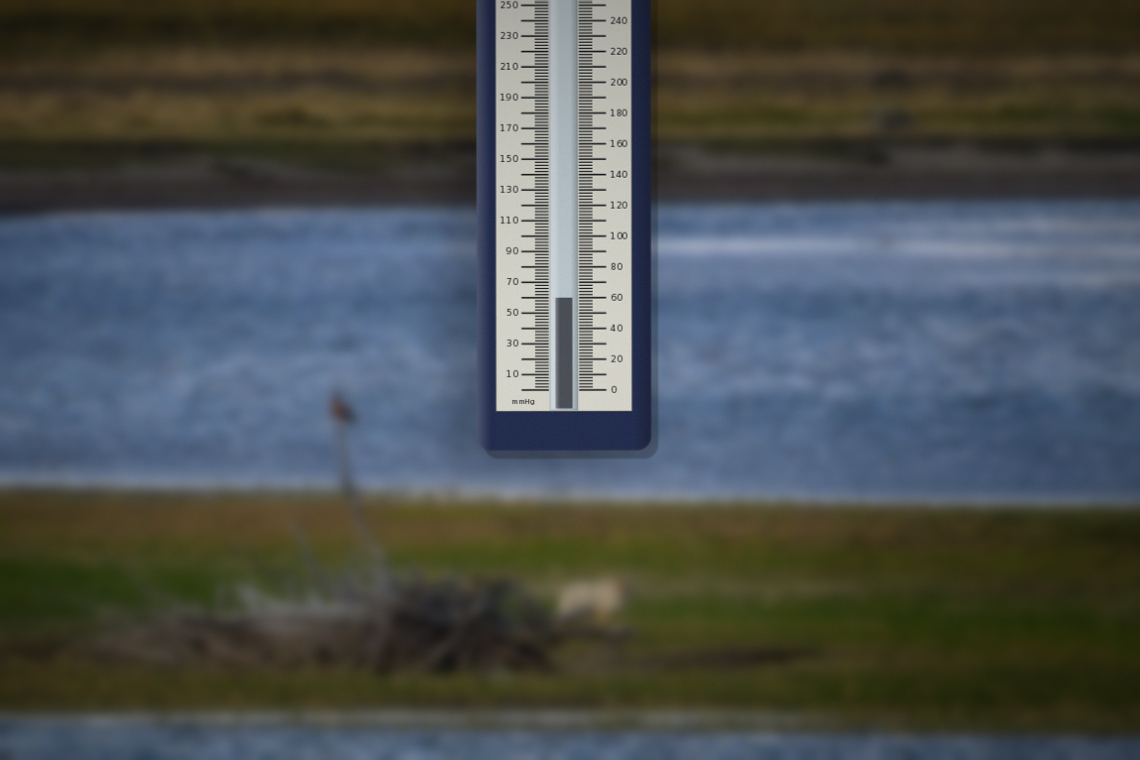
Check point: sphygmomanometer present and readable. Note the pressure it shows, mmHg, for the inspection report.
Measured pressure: 60 mmHg
